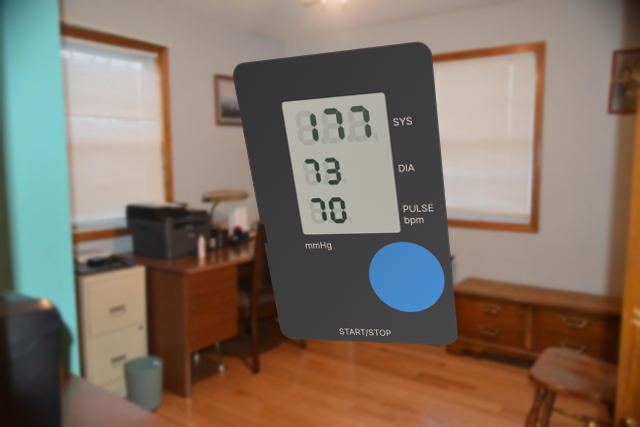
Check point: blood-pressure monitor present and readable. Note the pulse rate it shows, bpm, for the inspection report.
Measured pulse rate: 70 bpm
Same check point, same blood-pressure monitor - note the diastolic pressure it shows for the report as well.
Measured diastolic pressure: 73 mmHg
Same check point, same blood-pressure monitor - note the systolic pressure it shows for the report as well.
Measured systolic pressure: 177 mmHg
